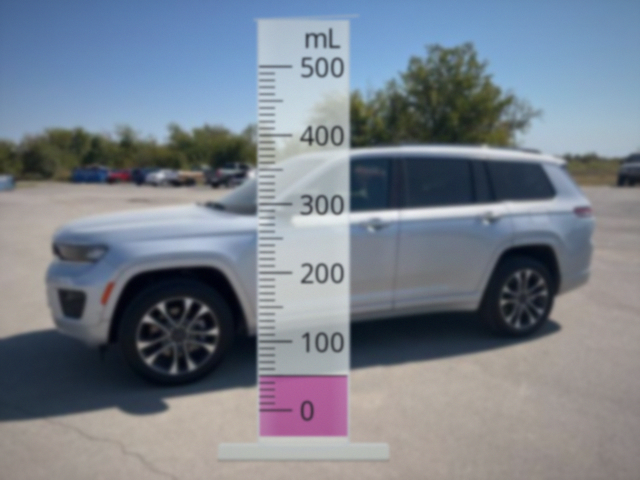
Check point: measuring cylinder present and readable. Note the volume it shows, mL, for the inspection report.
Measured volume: 50 mL
